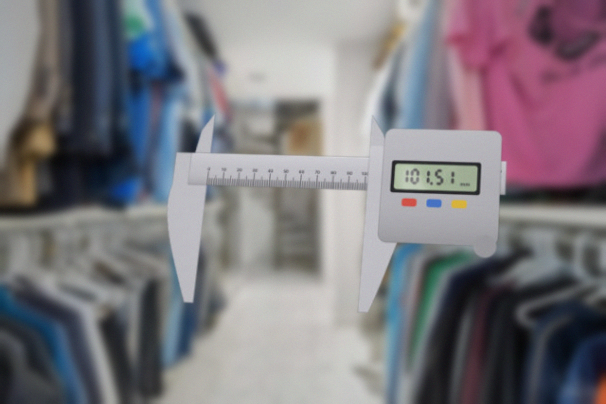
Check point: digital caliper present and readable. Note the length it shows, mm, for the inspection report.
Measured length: 101.51 mm
